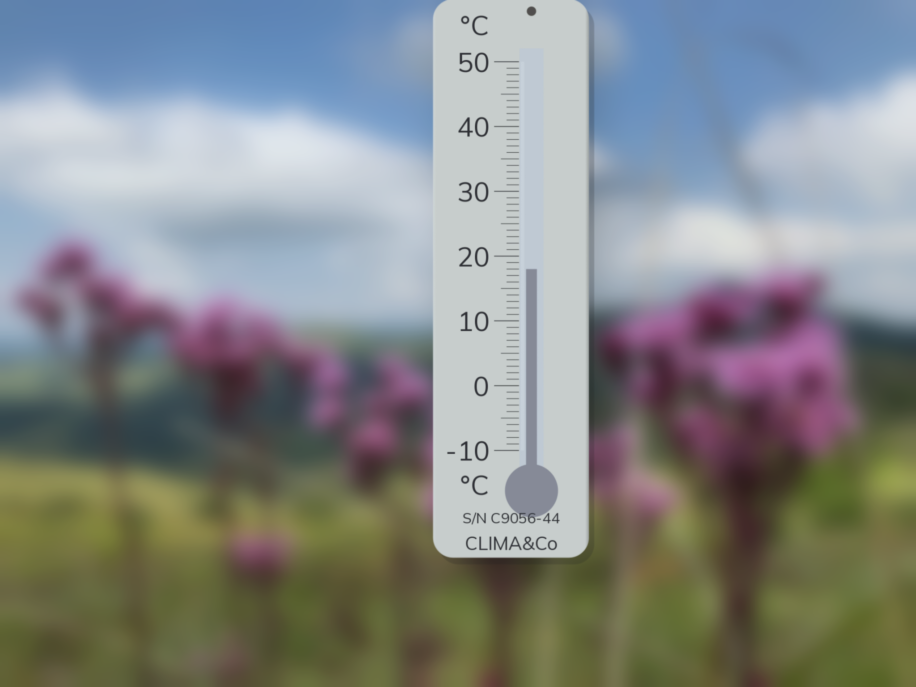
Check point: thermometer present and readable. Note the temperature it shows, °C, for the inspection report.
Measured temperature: 18 °C
